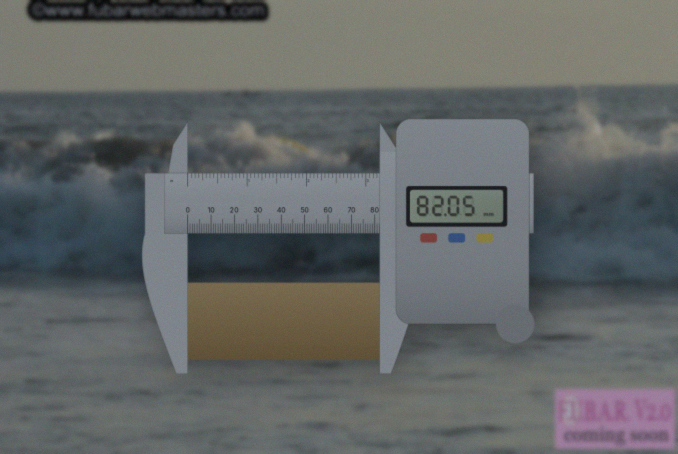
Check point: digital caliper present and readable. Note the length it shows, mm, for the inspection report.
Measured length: 82.05 mm
